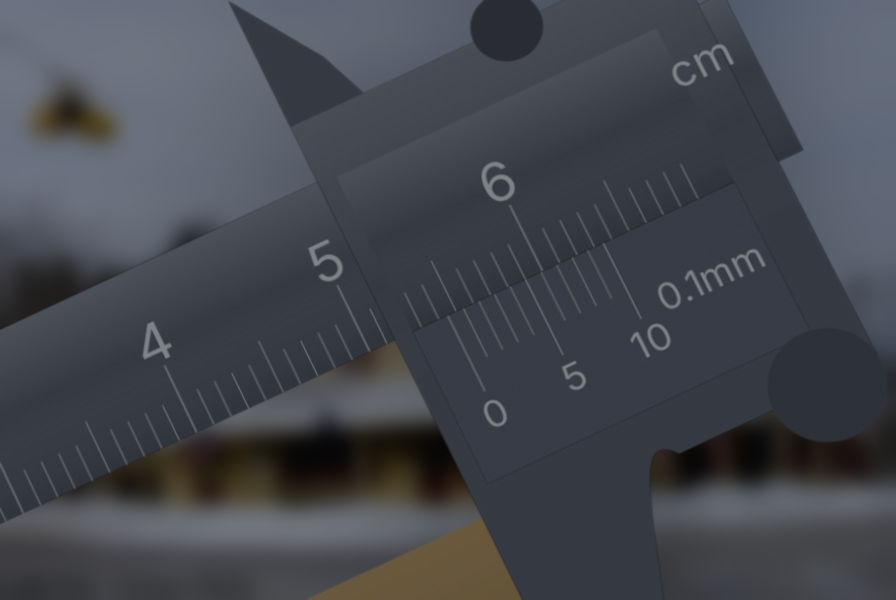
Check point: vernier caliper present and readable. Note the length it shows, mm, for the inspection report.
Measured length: 54.5 mm
